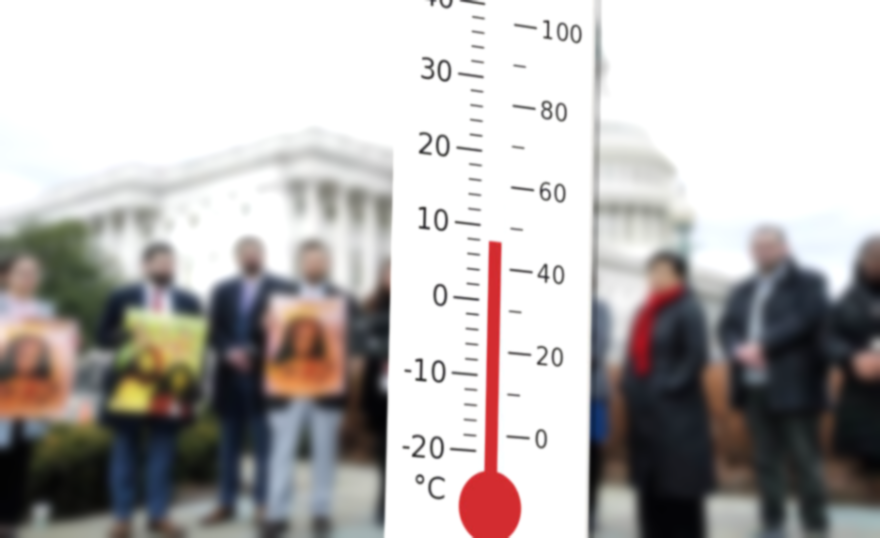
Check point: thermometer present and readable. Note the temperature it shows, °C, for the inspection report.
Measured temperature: 8 °C
